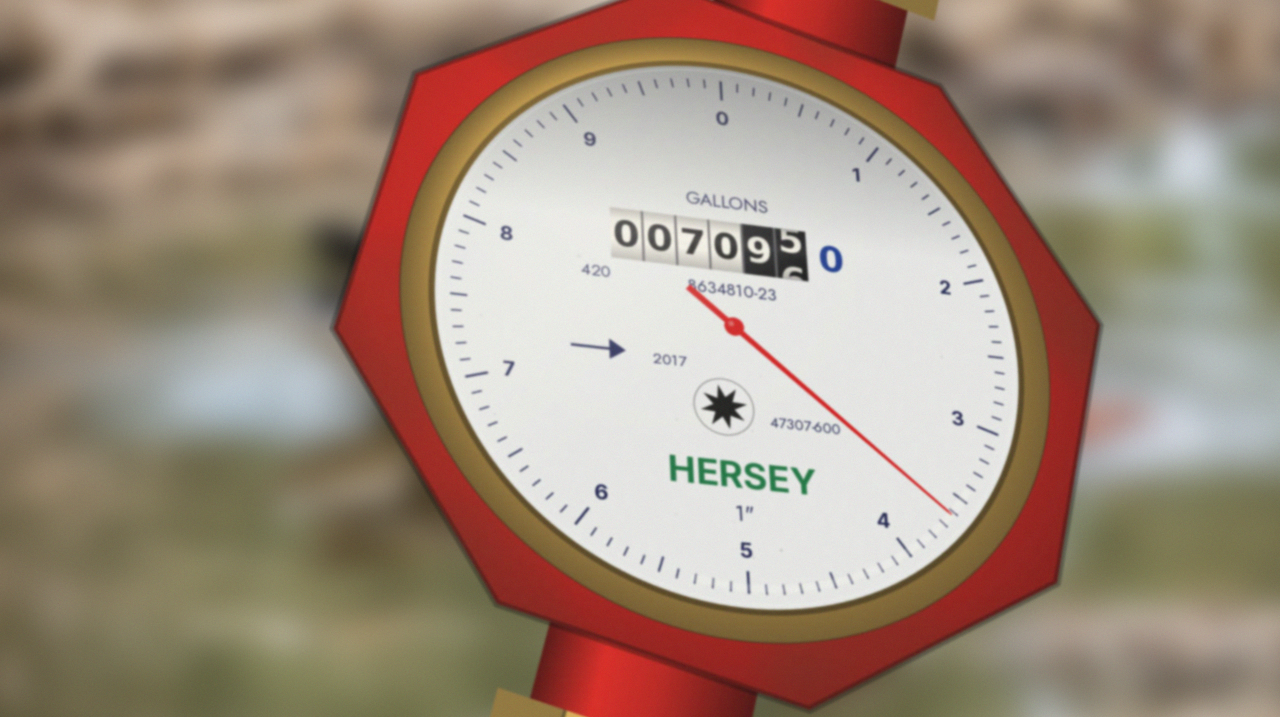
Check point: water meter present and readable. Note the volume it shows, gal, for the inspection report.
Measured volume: 70953.6 gal
